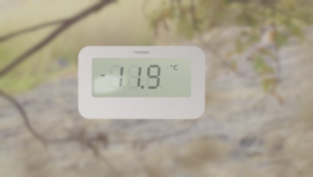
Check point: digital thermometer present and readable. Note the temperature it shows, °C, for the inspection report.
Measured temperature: -11.9 °C
